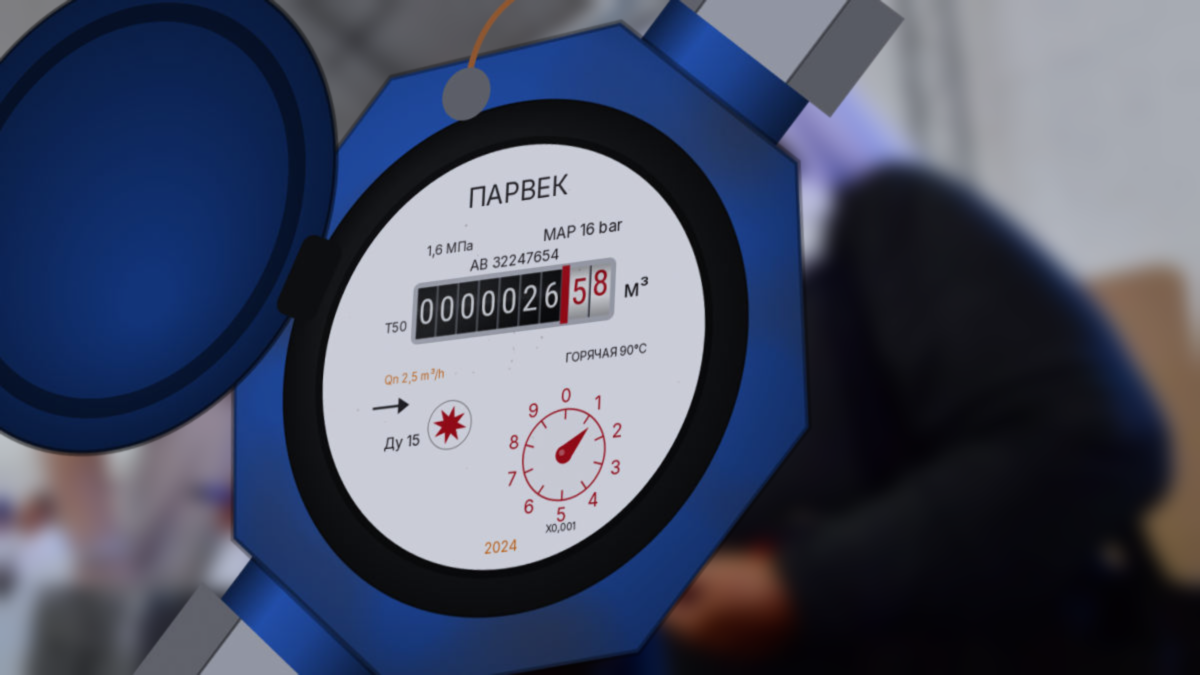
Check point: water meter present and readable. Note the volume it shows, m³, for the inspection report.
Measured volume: 26.581 m³
